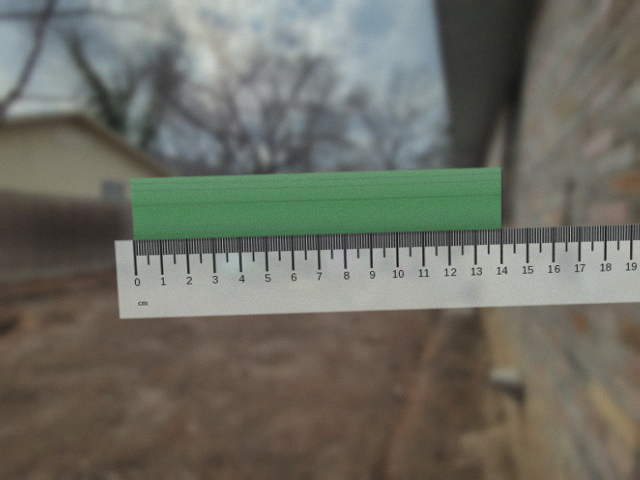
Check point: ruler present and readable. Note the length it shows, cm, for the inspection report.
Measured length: 14 cm
